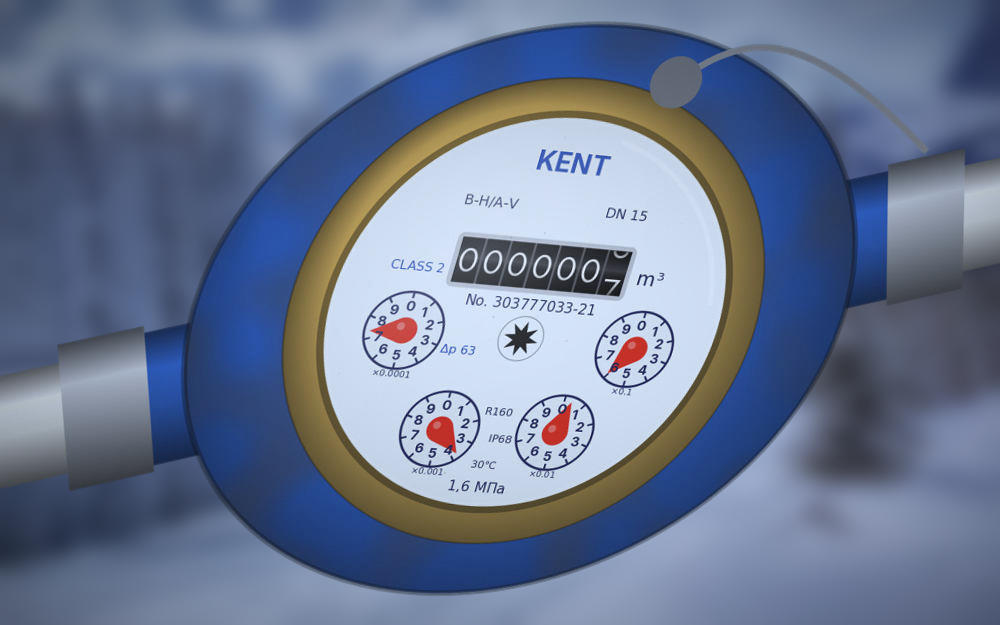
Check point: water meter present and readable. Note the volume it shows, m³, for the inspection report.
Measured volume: 6.6037 m³
